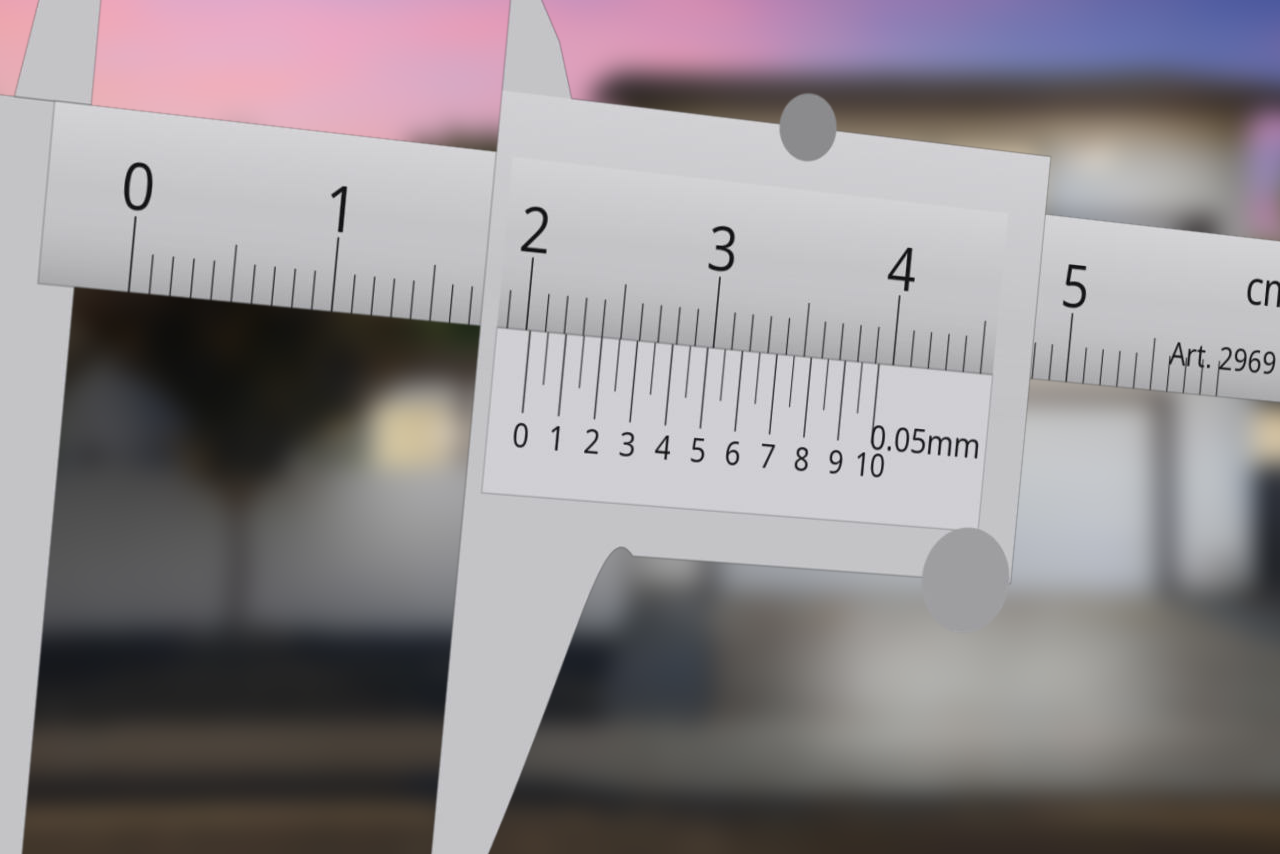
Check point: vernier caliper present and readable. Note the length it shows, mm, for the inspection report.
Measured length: 20.2 mm
